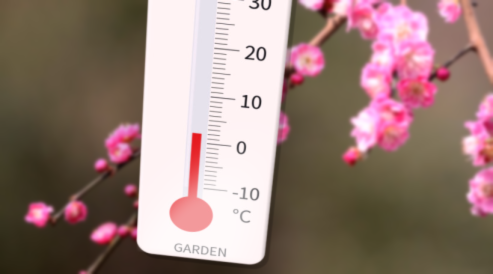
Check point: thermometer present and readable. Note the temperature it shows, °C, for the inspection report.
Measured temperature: 2 °C
